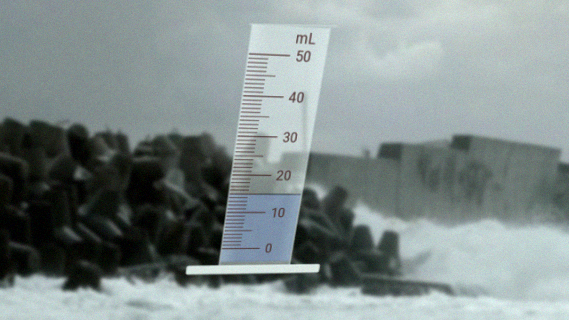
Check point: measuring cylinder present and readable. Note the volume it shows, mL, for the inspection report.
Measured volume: 15 mL
